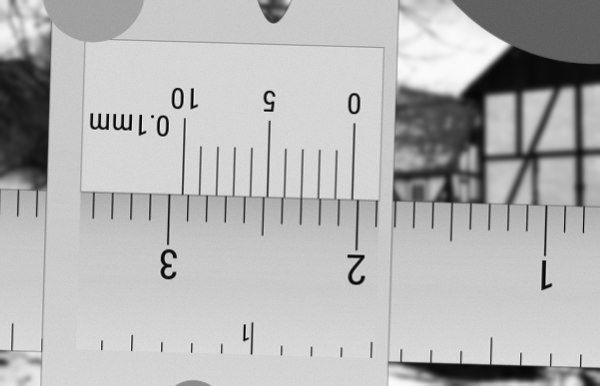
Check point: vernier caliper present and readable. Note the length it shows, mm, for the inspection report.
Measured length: 20.3 mm
